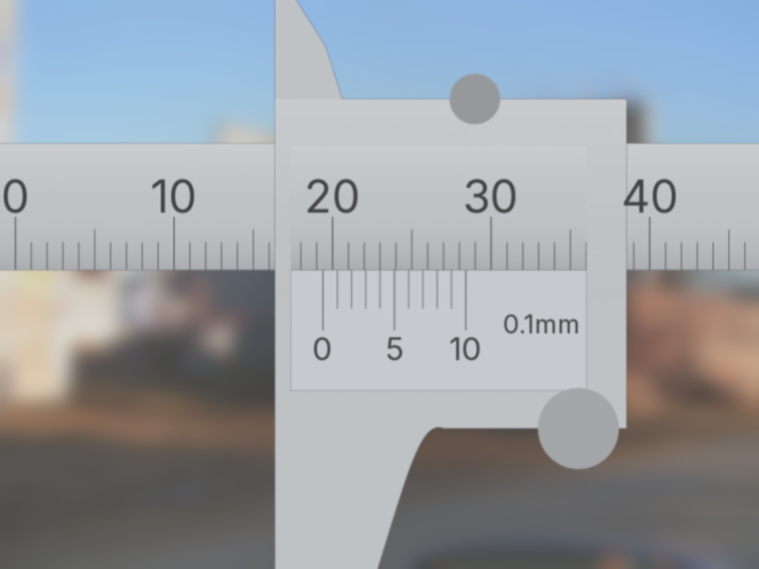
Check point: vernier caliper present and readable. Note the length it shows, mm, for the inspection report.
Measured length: 19.4 mm
